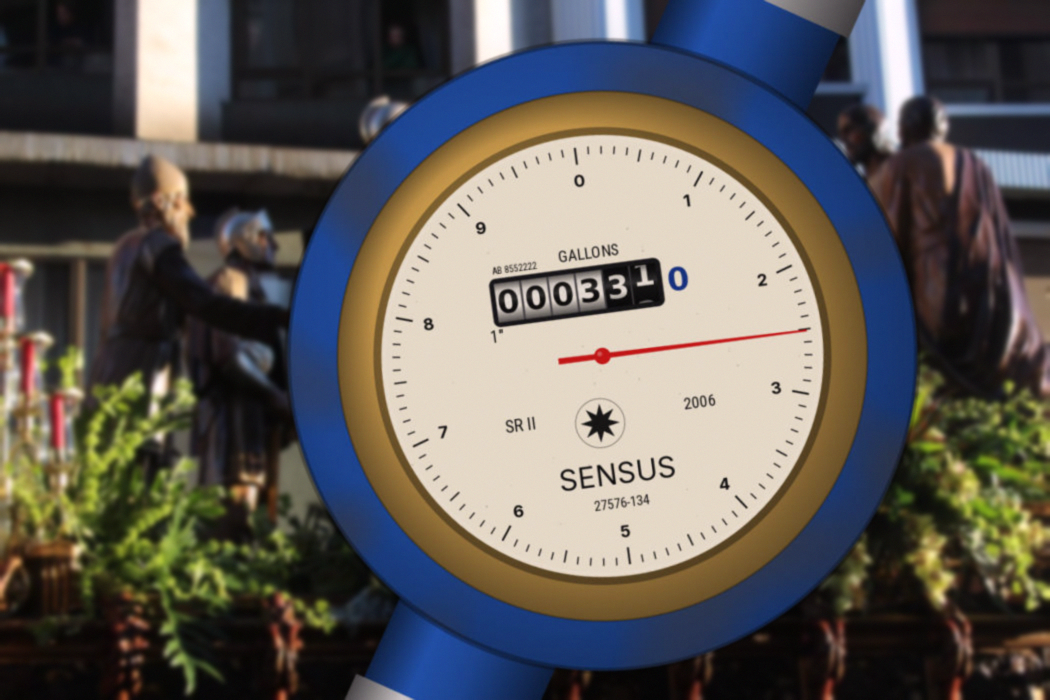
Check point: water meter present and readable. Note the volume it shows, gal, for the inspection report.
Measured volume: 3312.5 gal
